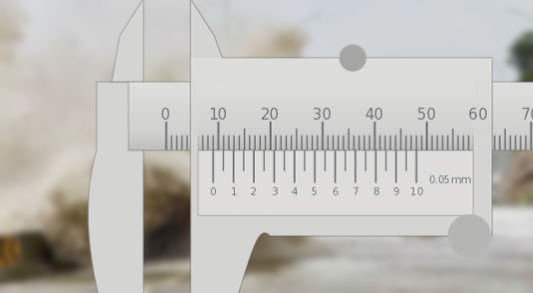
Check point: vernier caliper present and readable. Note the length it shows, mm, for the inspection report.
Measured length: 9.0 mm
